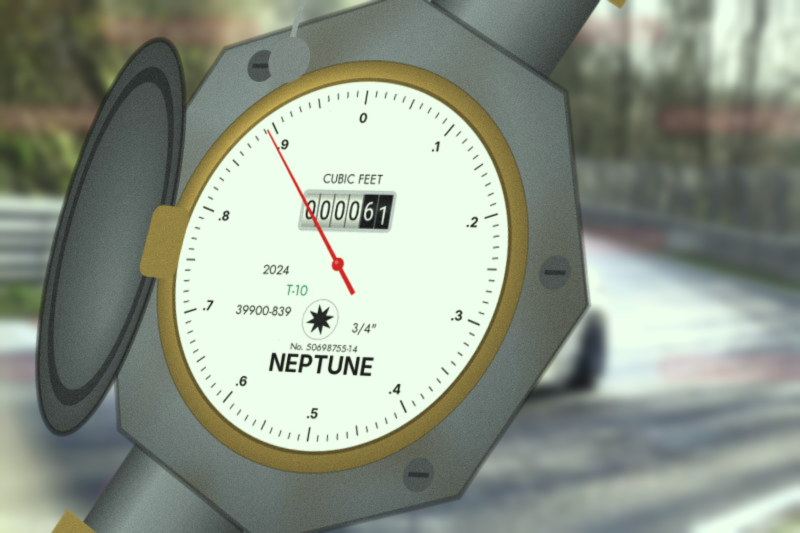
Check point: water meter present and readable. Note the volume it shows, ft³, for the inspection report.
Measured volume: 60.89 ft³
